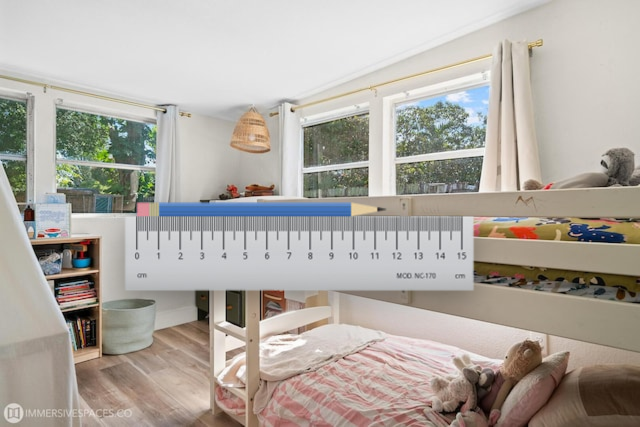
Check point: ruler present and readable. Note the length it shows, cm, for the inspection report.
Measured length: 11.5 cm
